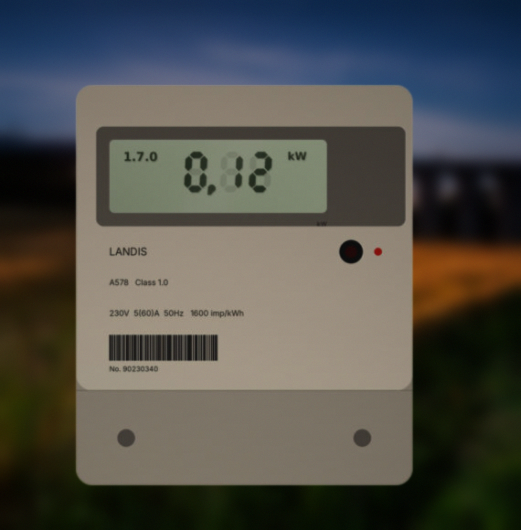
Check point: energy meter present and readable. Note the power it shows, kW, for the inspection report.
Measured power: 0.12 kW
